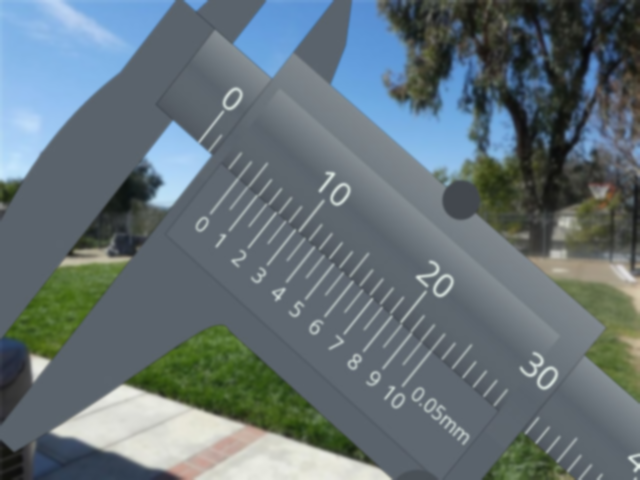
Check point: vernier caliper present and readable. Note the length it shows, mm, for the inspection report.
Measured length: 4.0 mm
